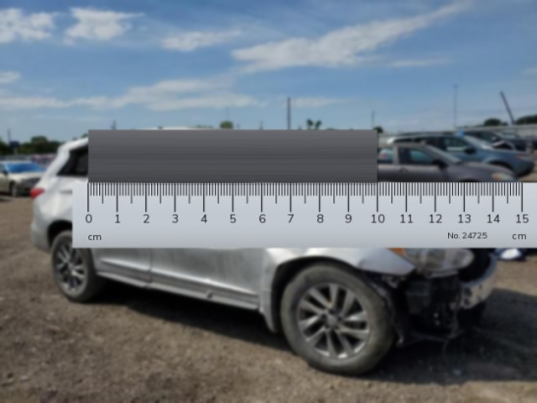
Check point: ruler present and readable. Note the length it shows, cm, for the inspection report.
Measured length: 10 cm
